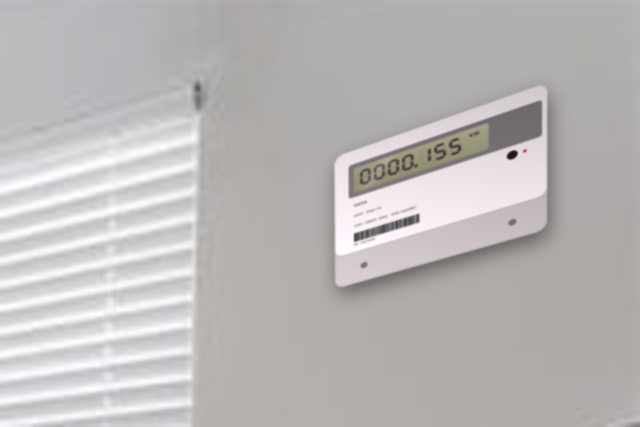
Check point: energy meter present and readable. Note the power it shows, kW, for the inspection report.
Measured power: 0.155 kW
